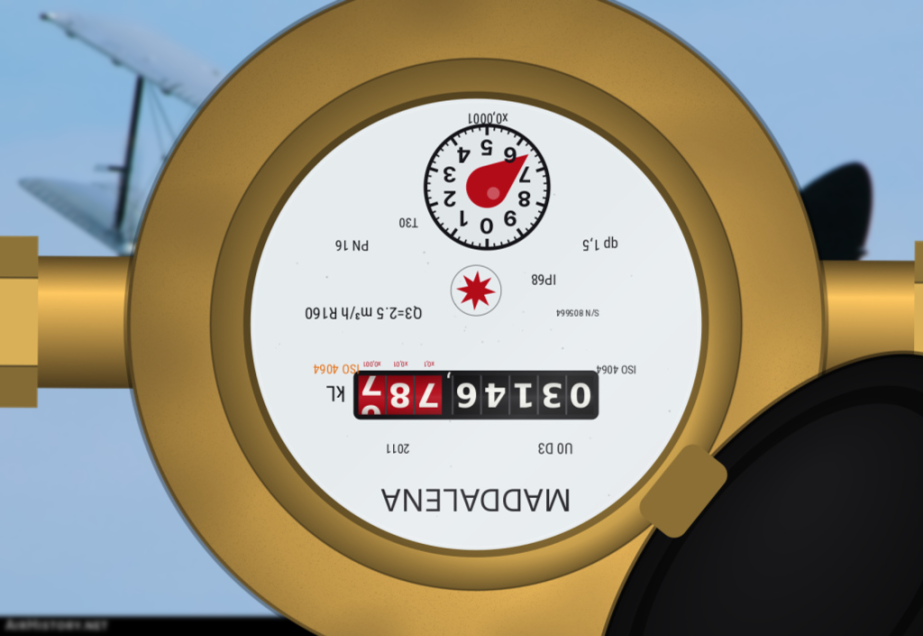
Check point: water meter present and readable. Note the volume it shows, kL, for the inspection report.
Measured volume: 3146.7866 kL
